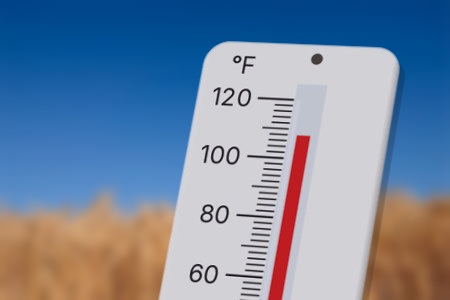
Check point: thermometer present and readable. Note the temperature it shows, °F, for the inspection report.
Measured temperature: 108 °F
